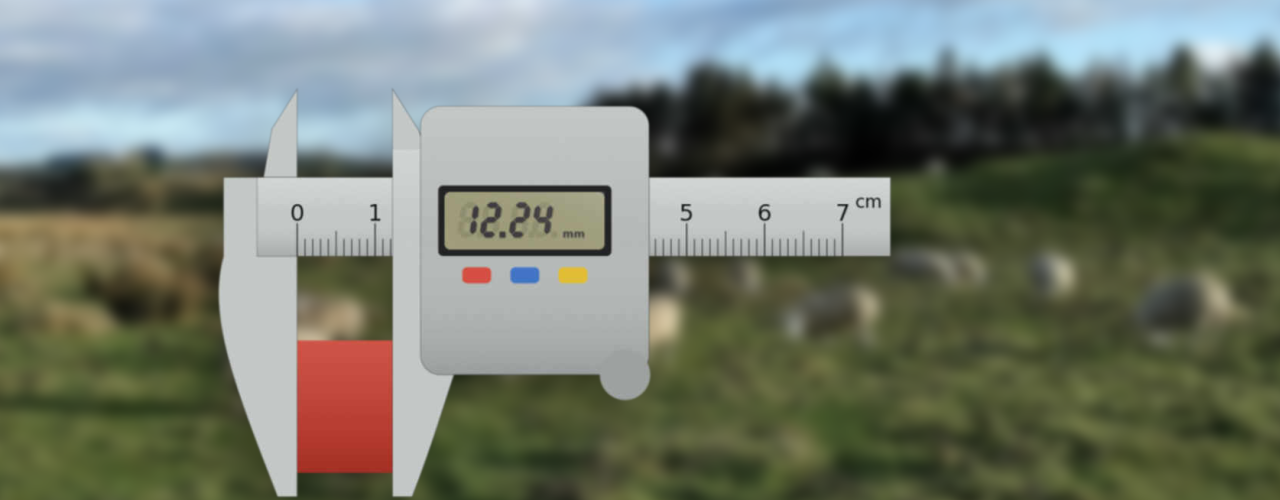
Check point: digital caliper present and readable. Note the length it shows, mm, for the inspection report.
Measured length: 12.24 mm
